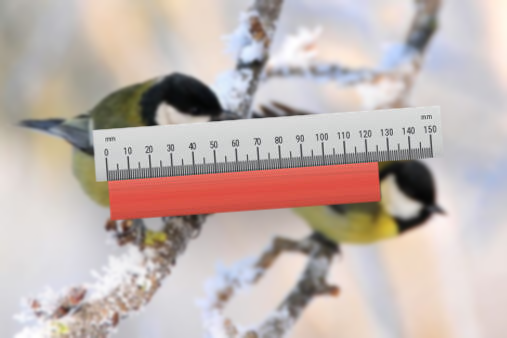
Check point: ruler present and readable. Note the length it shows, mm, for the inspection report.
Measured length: 125 mm
